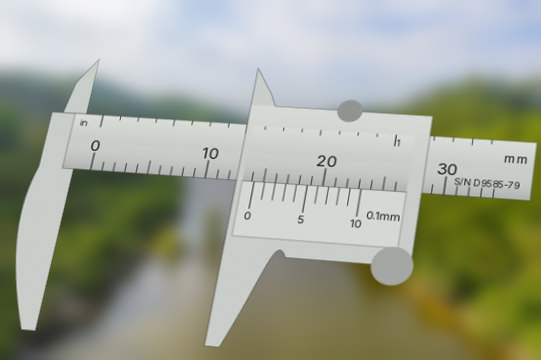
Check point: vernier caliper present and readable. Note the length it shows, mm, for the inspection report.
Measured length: 14.2 mm
